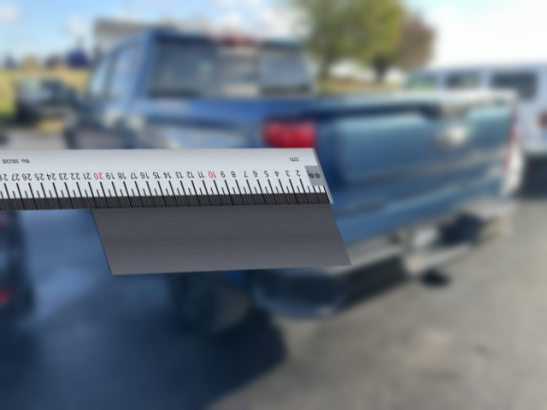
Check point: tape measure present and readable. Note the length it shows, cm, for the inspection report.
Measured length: 21.5 cm
